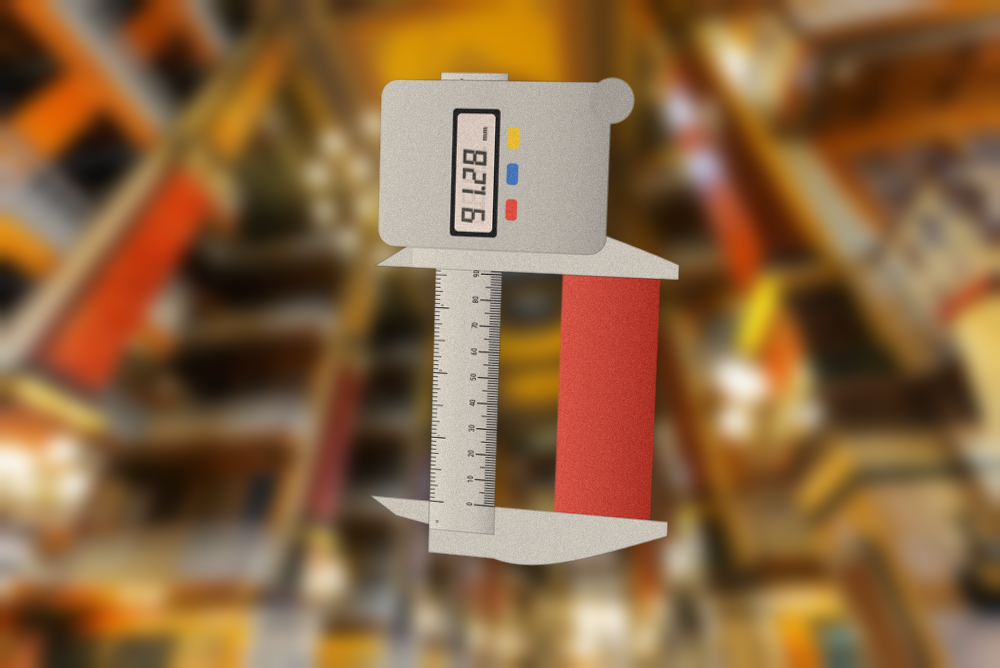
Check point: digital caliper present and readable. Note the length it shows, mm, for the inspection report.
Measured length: 91.28 mm
